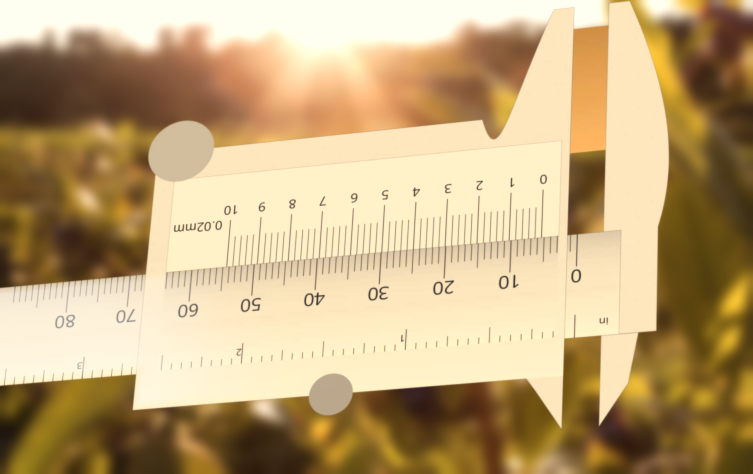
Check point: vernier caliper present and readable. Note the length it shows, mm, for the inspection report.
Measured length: 5.4 mm
